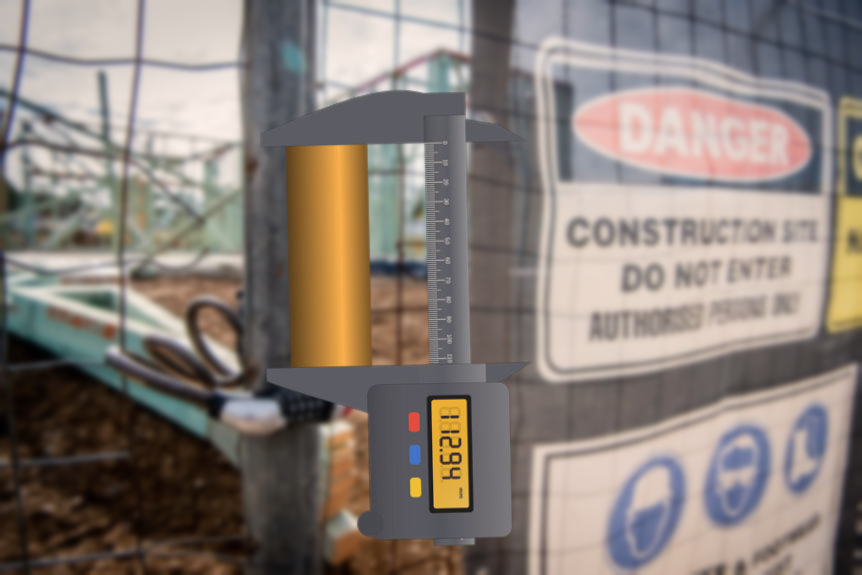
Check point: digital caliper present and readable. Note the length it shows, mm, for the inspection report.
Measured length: 112.94 mm
